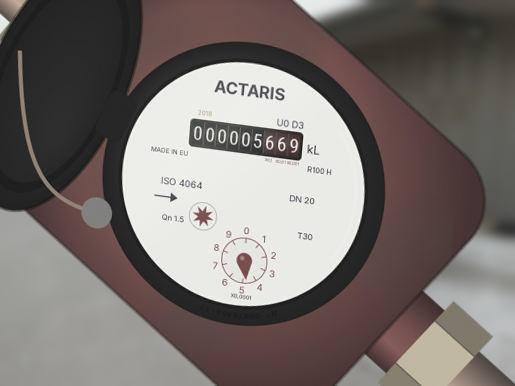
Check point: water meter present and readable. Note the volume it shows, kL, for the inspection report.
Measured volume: 5.6694 kL
